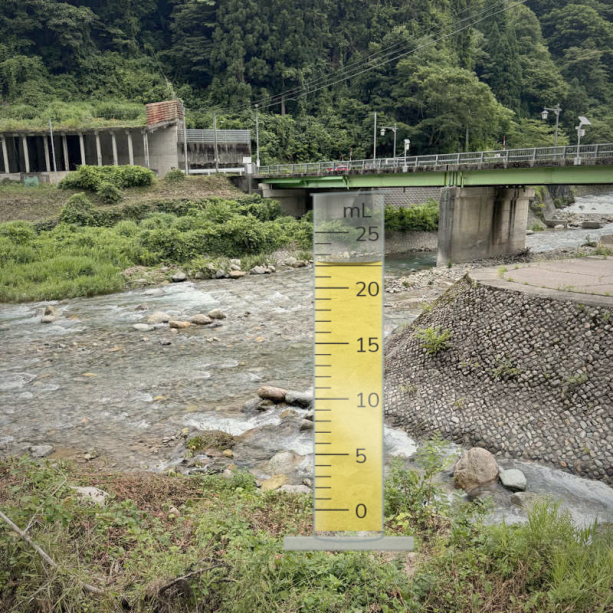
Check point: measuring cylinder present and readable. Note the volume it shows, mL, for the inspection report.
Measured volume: 22 mL
